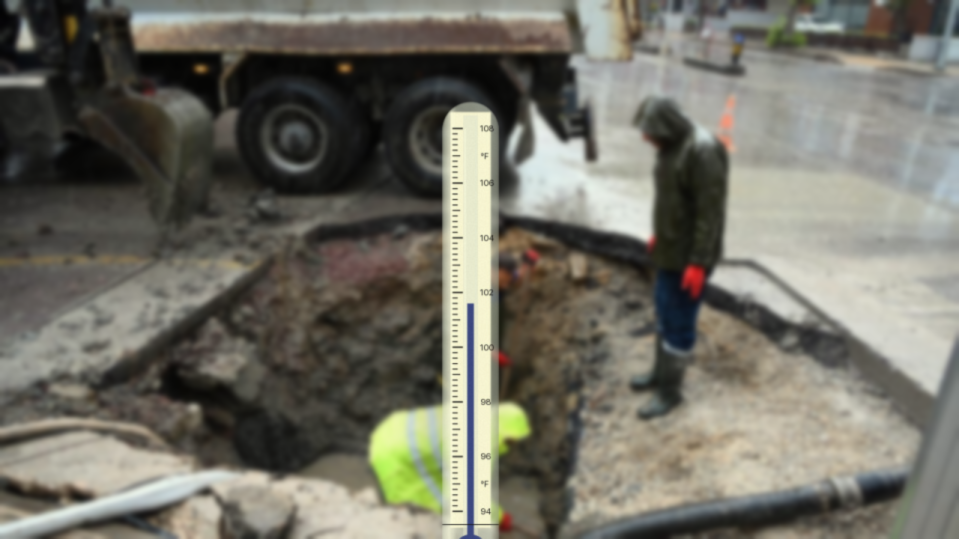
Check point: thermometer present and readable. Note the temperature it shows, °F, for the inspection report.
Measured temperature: 101.6 °F
